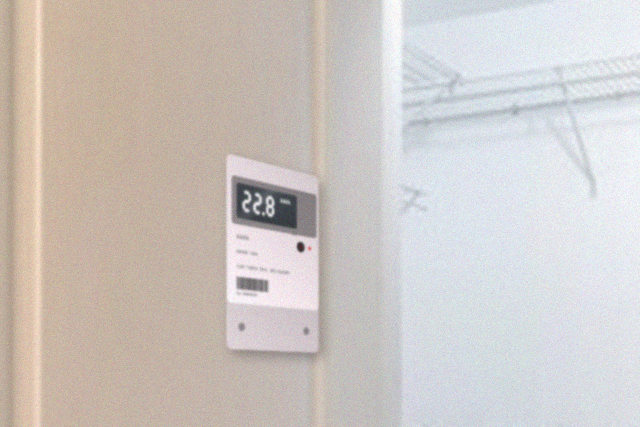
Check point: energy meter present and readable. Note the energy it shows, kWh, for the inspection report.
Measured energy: 22.8 kWh
